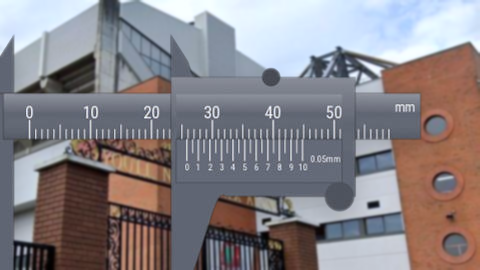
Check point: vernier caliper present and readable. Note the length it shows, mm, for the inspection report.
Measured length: 25.8 mm
